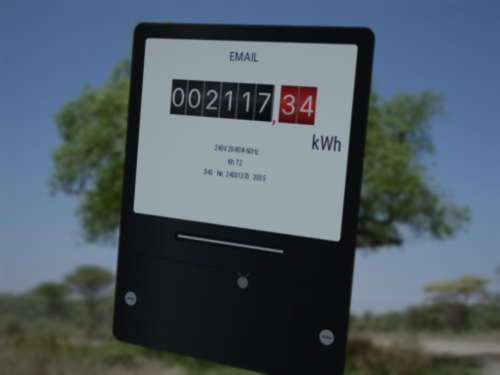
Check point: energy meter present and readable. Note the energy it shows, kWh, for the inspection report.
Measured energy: 2117.34 kWh
